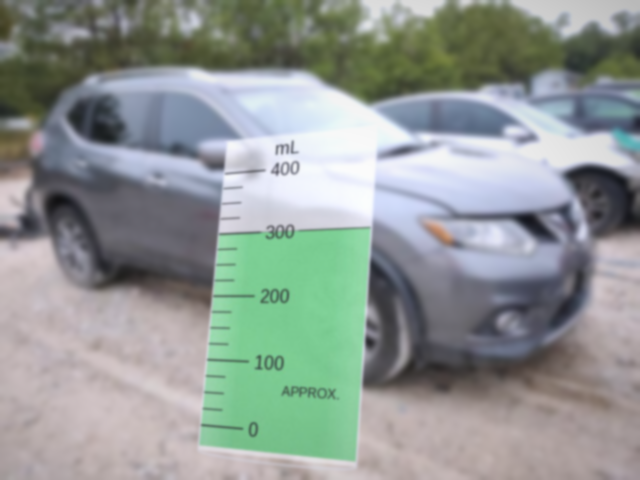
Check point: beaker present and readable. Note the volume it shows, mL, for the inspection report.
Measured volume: 300 mL
